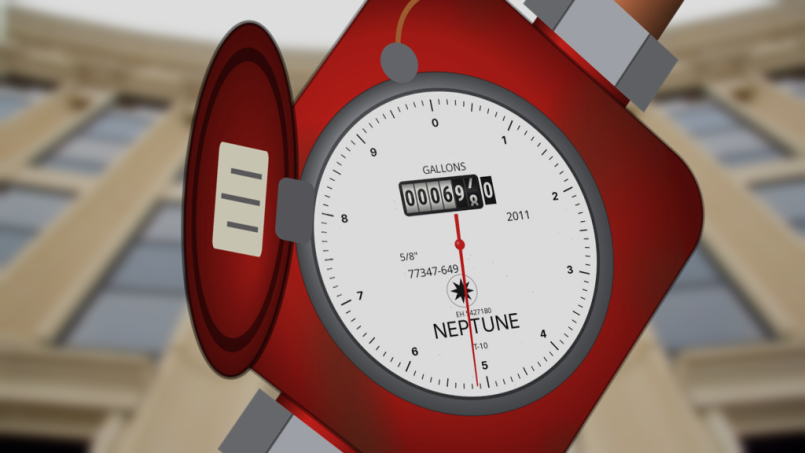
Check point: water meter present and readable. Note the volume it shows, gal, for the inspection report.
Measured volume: 6975.1 gal
